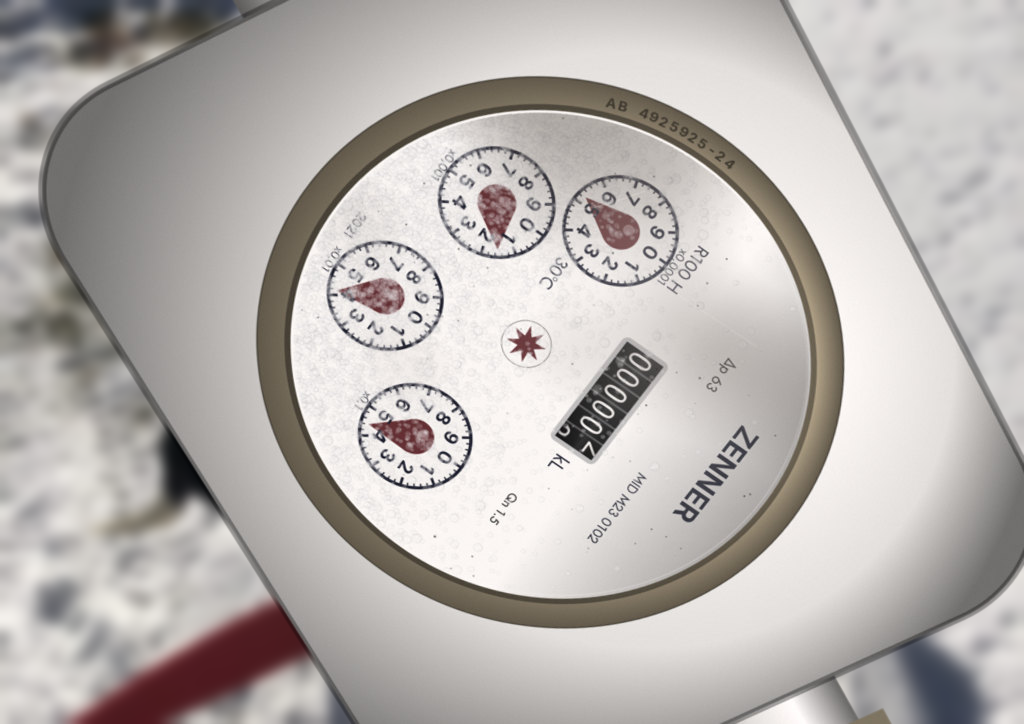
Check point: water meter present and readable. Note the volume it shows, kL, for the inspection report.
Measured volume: 2.4415 kL
